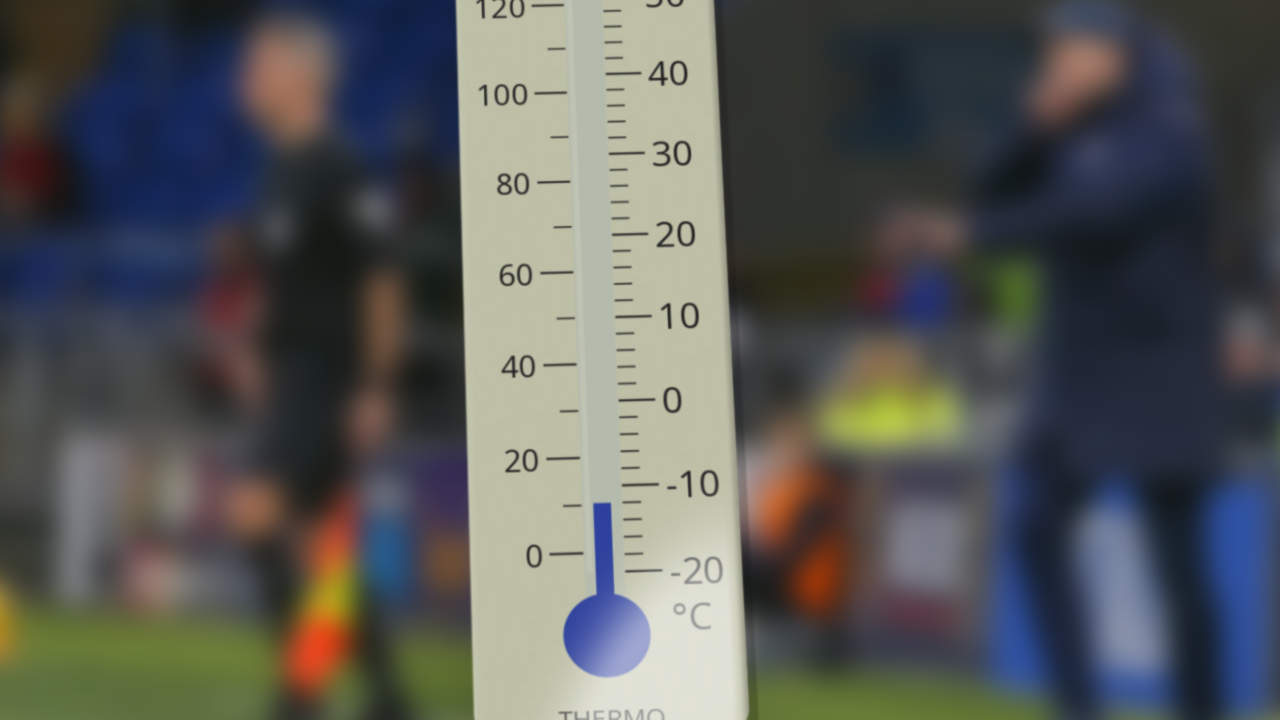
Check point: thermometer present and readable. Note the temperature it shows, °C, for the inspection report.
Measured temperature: -12 °C
